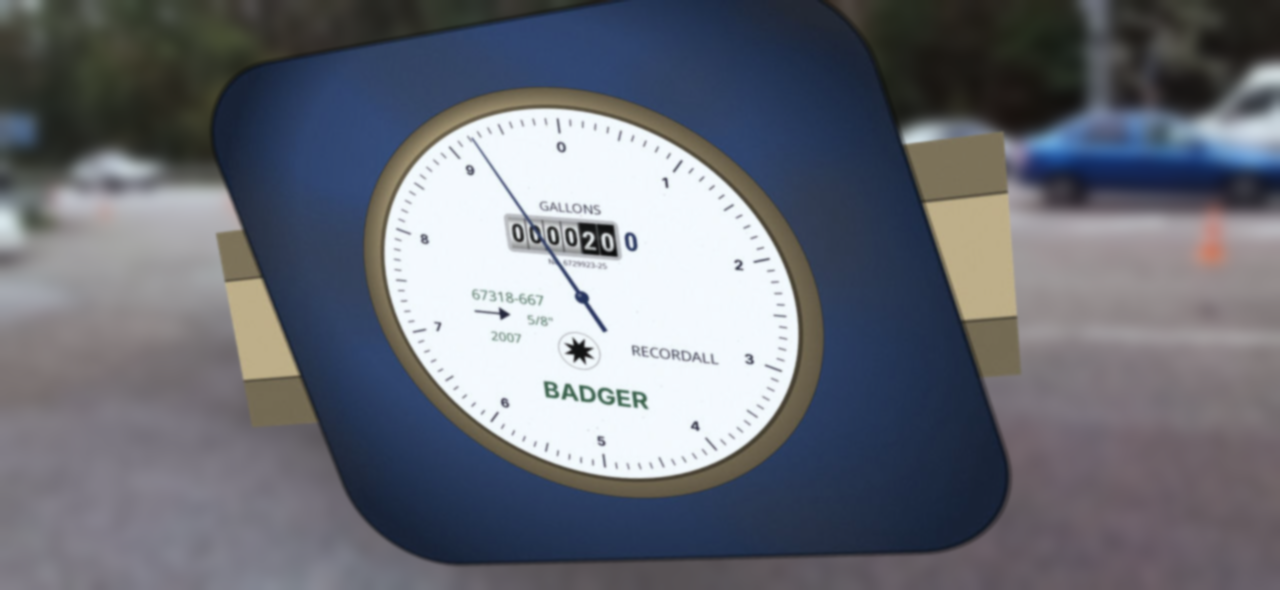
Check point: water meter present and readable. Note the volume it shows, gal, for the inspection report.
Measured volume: 199.2 gal
